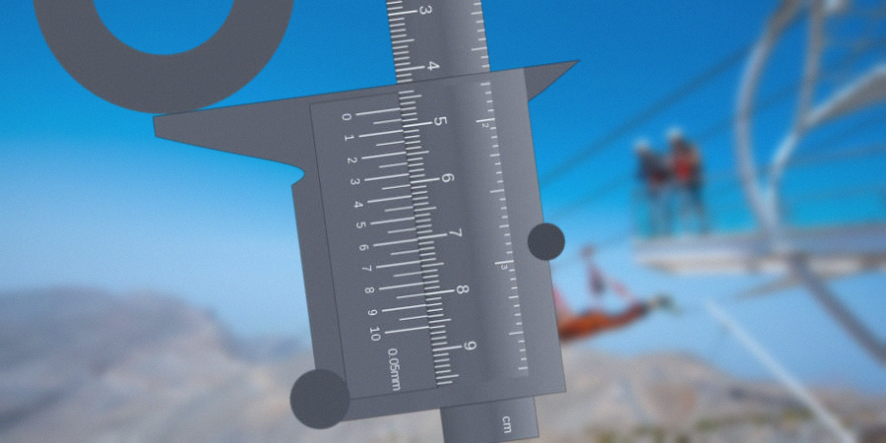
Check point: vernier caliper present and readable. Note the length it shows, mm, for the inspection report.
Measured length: 46.8 mm
